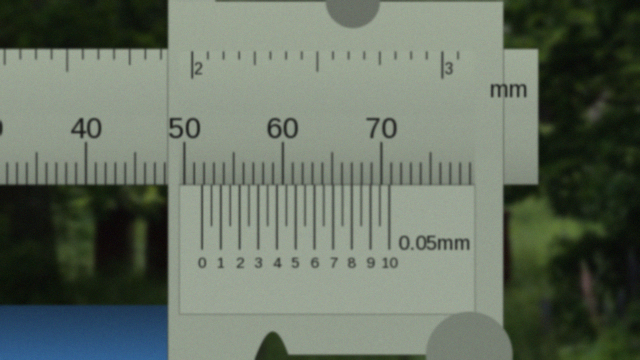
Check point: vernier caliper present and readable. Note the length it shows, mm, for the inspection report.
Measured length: 51.8 mm
